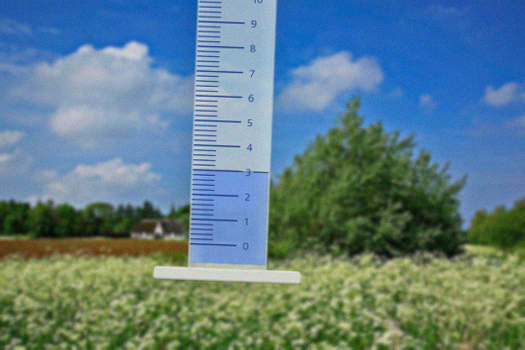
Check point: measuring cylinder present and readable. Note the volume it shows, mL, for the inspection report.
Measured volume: 3 mL
